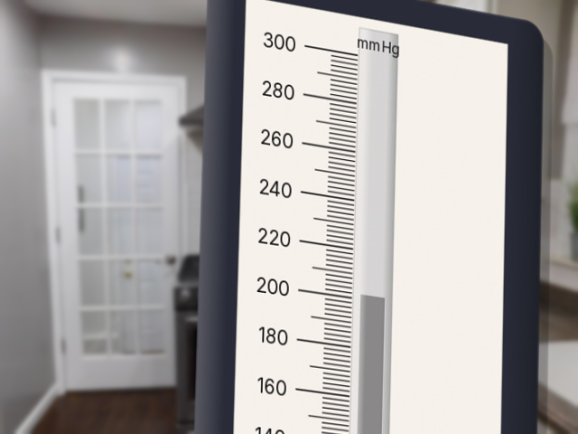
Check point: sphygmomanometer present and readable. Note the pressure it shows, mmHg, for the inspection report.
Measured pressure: 202 mmHg
